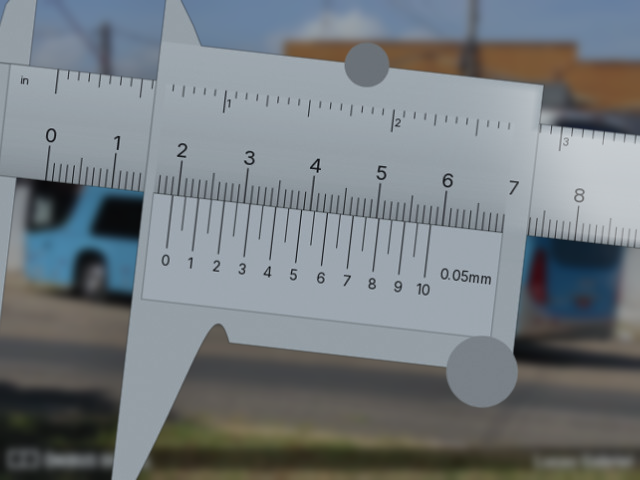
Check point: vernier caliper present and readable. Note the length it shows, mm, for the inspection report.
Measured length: 19.2 mm
